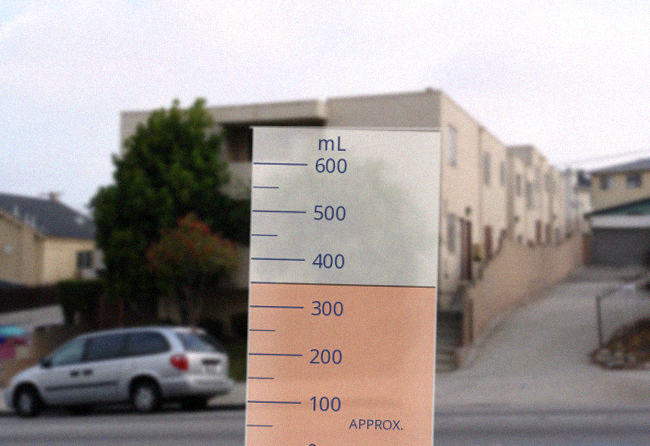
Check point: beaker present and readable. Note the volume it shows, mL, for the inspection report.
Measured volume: 350 mL
